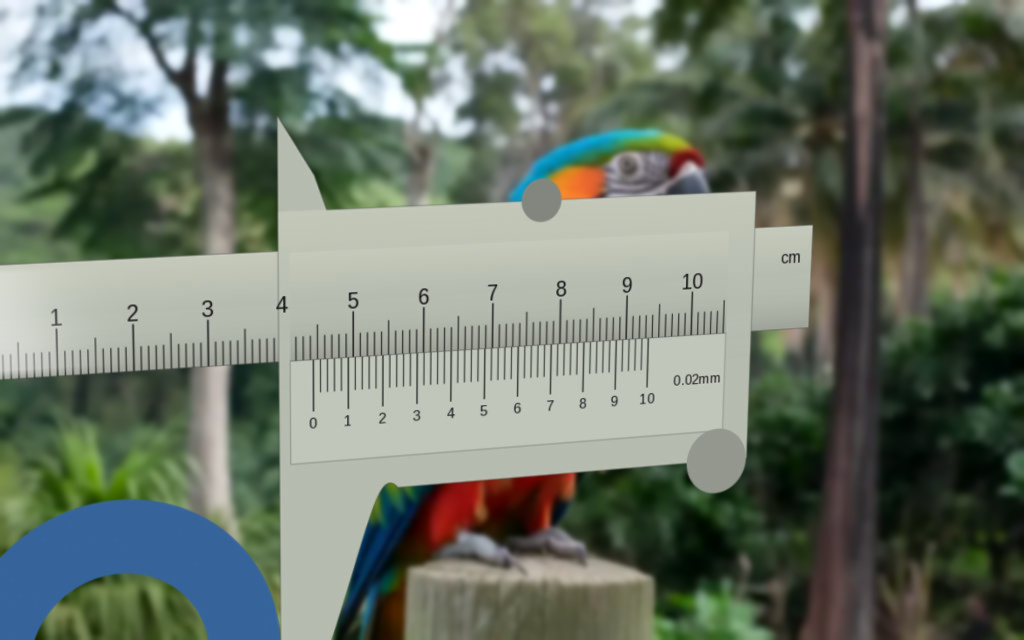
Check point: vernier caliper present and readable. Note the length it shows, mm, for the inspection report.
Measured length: 44.4 mm
